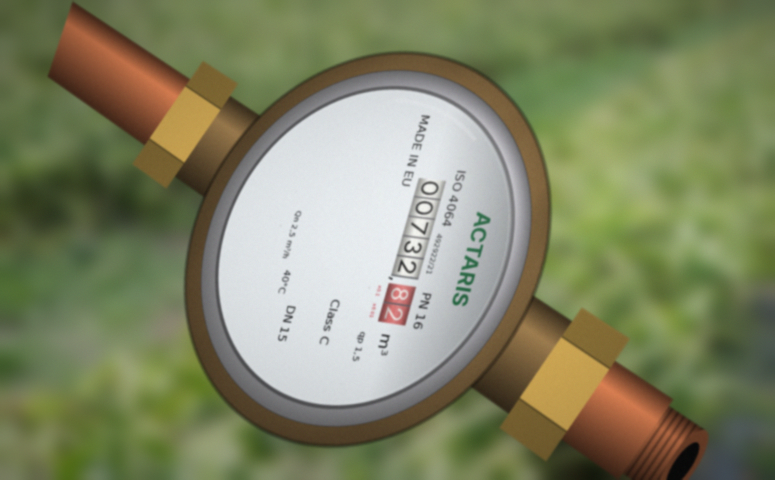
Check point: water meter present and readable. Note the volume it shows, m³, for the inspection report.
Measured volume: 732.82 m³
